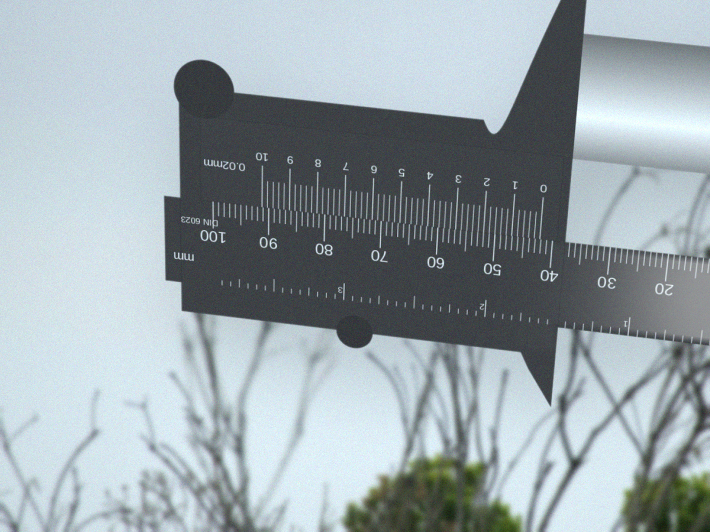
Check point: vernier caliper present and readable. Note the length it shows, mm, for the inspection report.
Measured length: 42.2 mm
